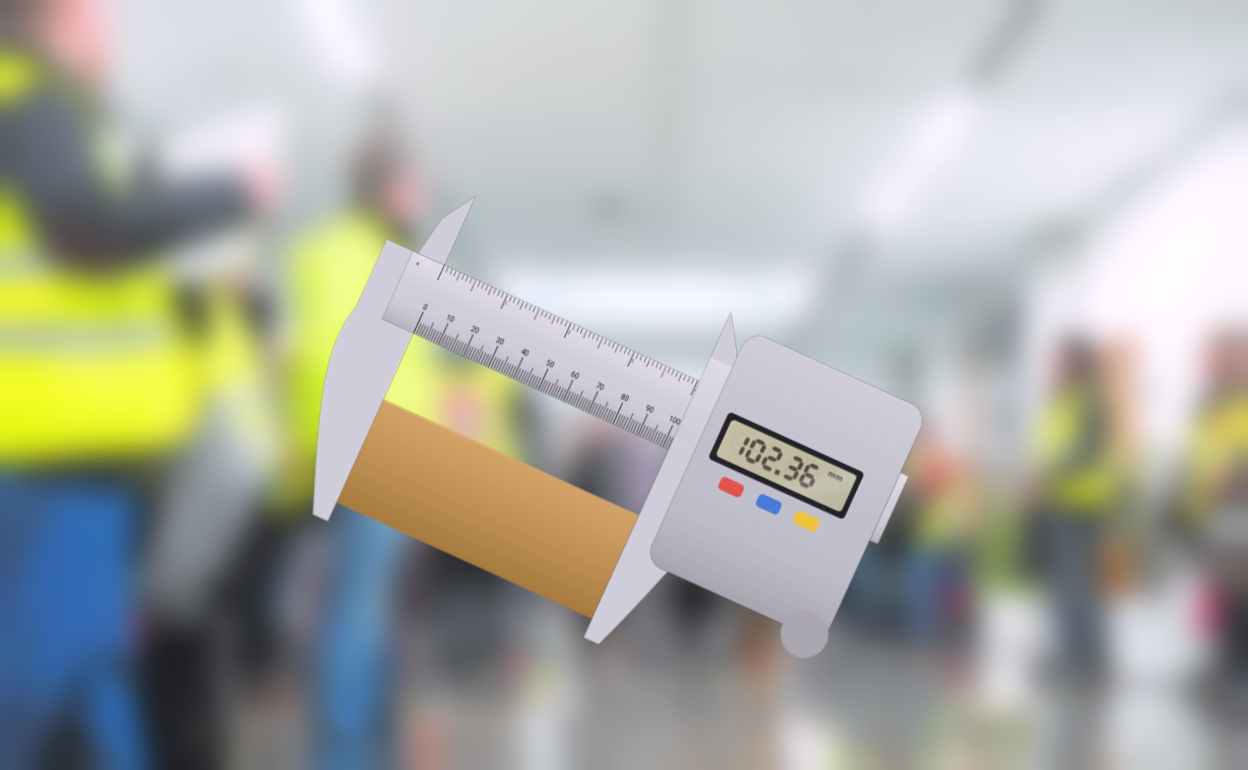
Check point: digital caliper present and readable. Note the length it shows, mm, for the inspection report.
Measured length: 102.36 mm
